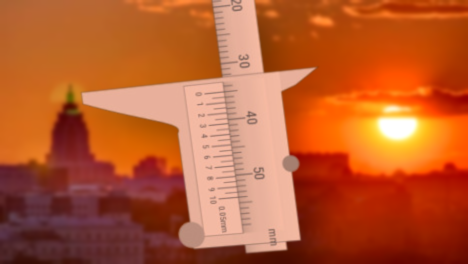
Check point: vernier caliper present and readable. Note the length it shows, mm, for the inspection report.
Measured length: 35.0 mm
